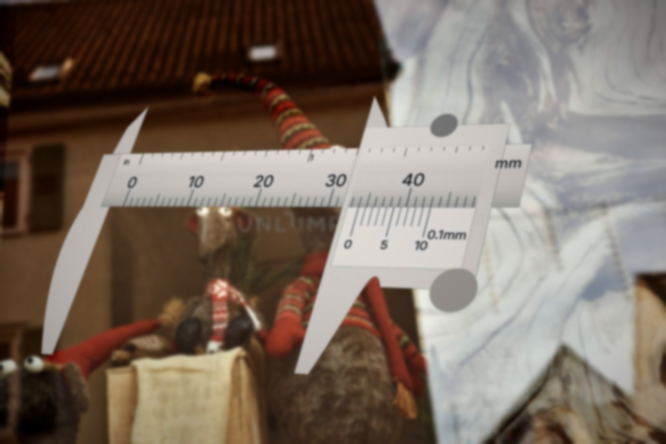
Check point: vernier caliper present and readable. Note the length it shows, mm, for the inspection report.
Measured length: 34.0 mm
